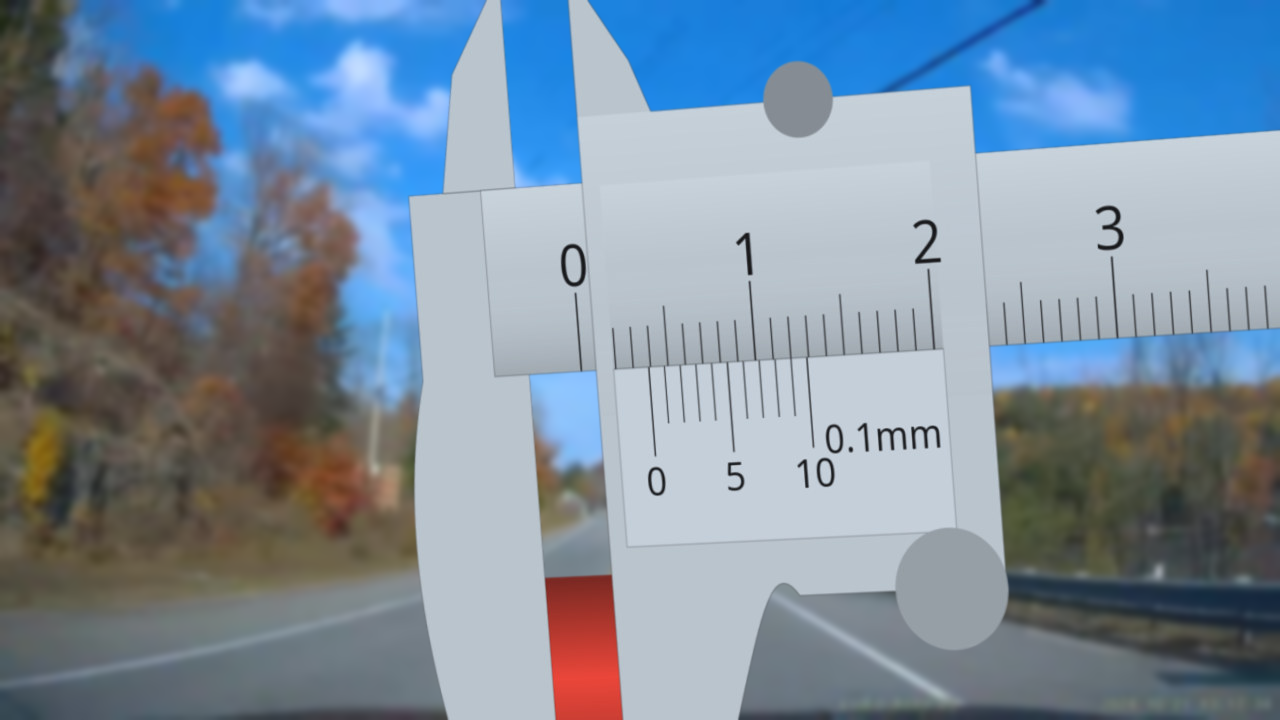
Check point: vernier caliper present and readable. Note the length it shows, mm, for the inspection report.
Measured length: 3.9 mm
